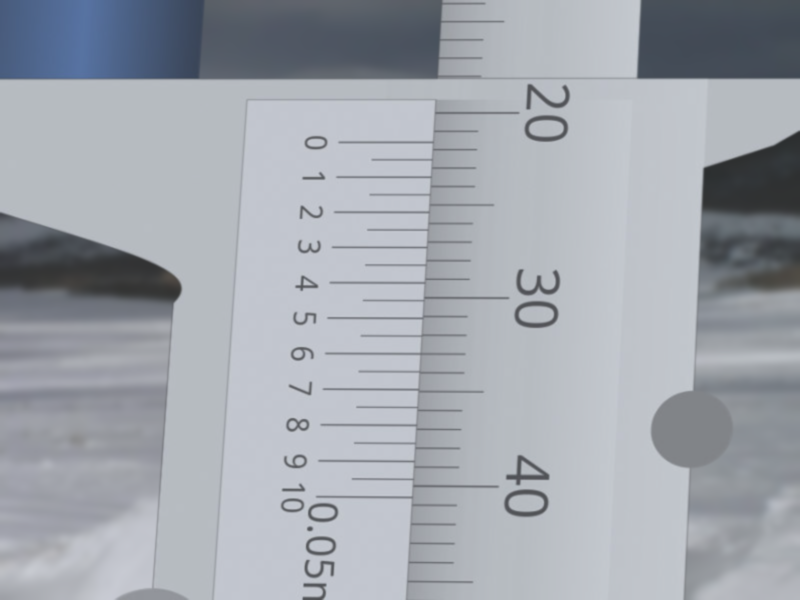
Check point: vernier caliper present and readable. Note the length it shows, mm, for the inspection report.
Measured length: 21.6 mm
